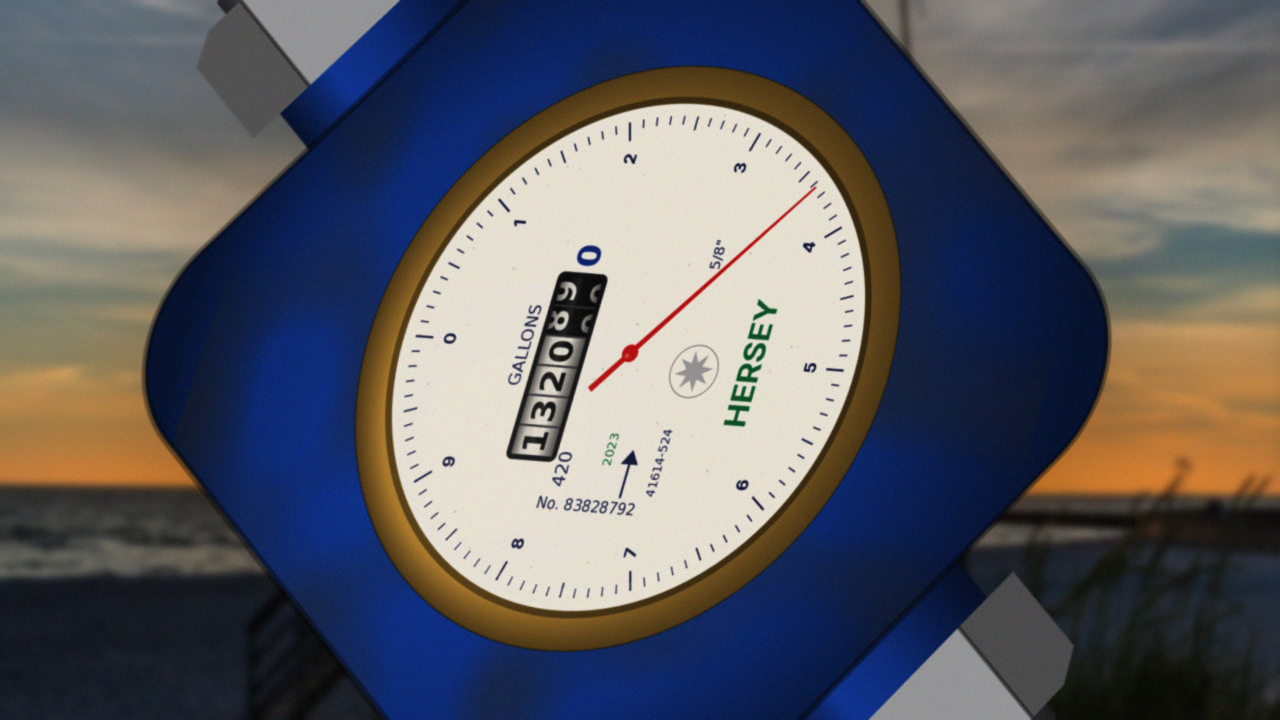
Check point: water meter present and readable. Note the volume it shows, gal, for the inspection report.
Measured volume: 1320893.6 gal
